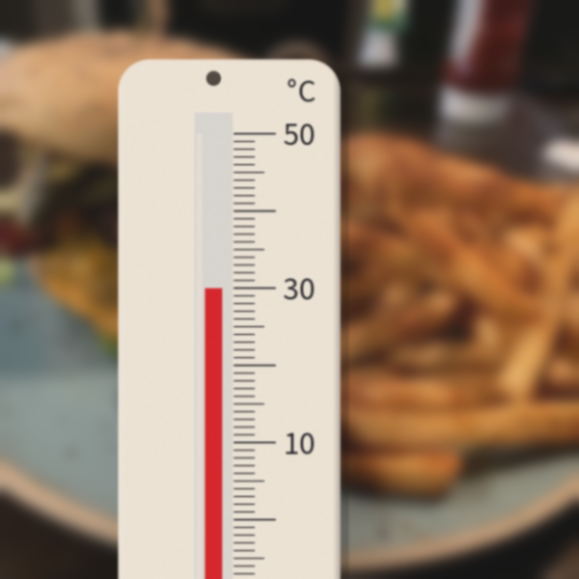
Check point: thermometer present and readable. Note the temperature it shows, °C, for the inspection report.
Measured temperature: 30 °C
